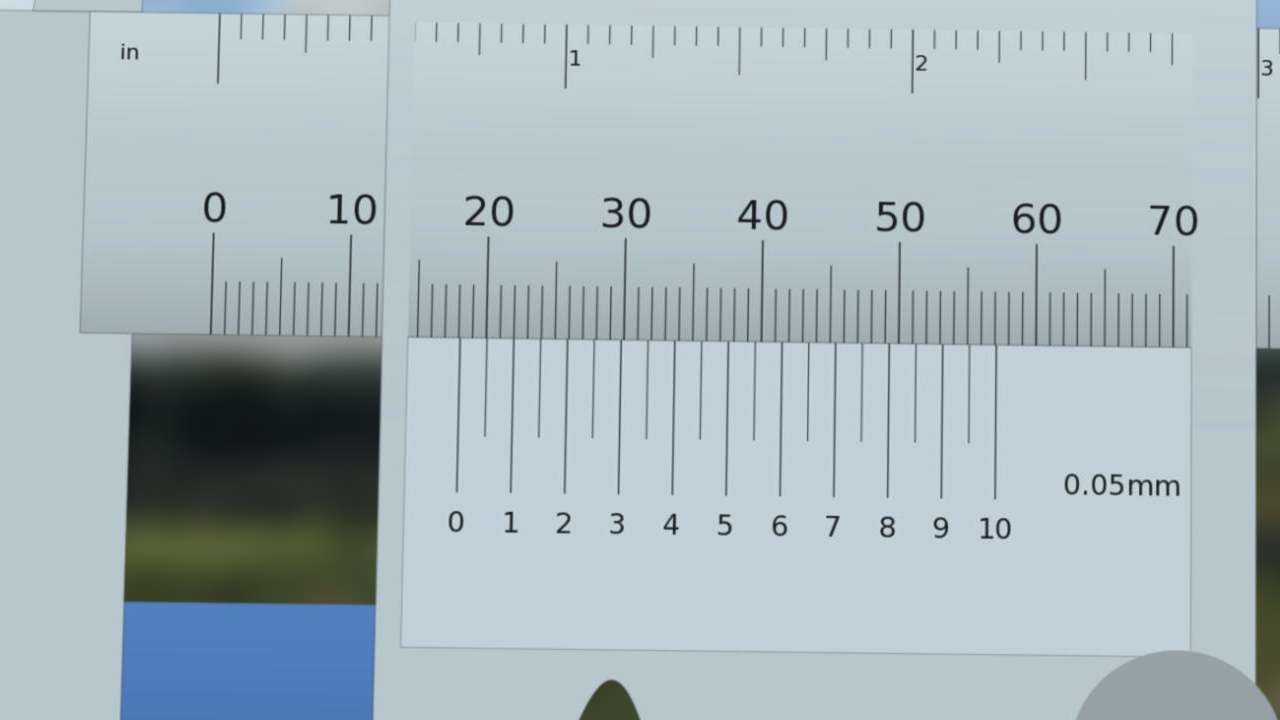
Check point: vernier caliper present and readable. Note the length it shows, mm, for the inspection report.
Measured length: 18.1 mm
